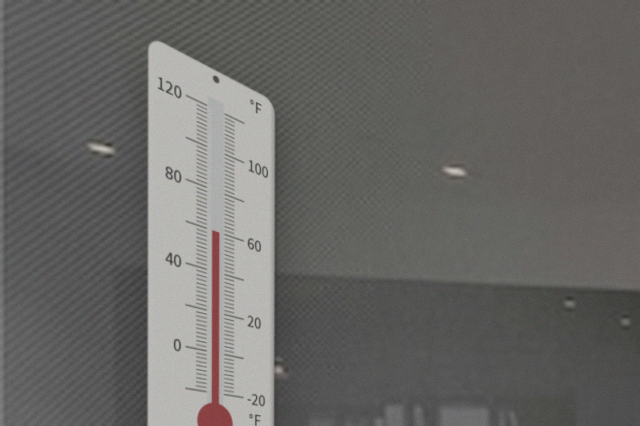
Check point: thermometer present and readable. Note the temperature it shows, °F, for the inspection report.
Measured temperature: 60 °F
